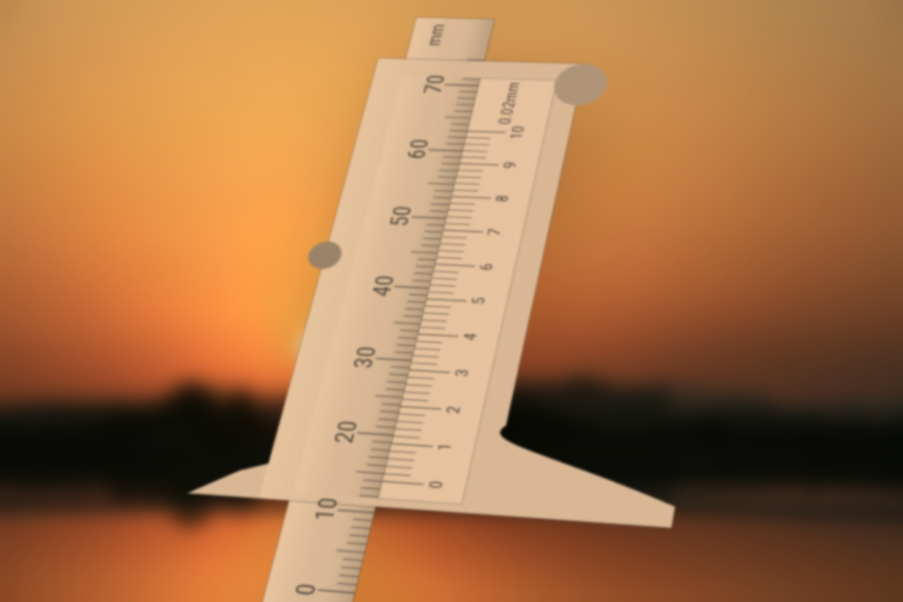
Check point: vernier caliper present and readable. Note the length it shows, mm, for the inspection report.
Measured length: 14.0 mm
